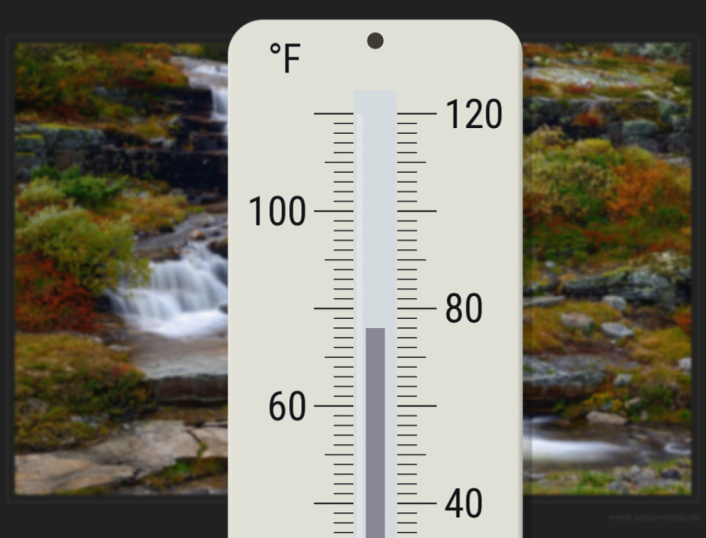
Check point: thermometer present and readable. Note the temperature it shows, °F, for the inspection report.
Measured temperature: 76 °F
